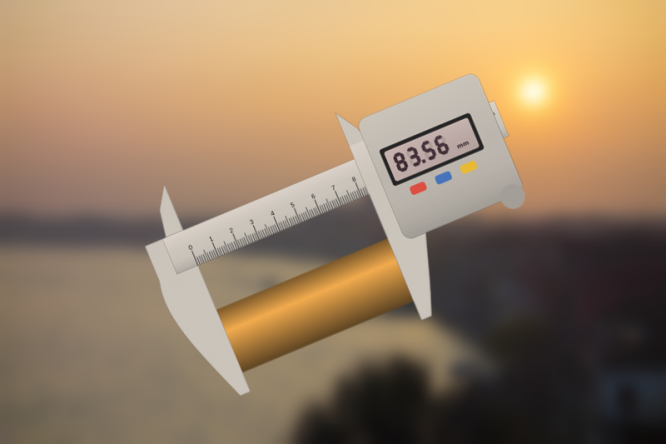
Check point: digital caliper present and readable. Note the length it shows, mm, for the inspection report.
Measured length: 83.56 mm
